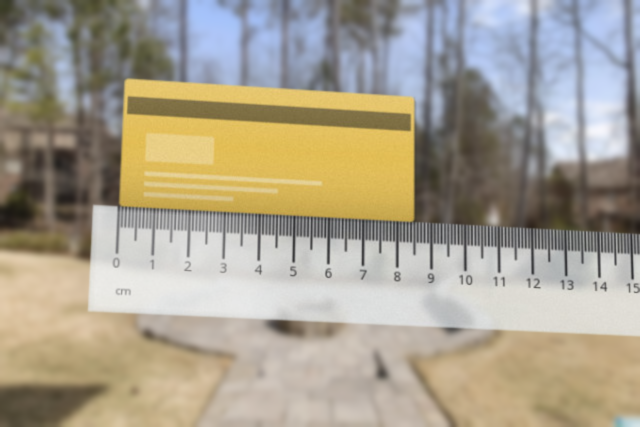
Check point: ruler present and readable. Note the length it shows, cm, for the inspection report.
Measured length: 8.5 cm
